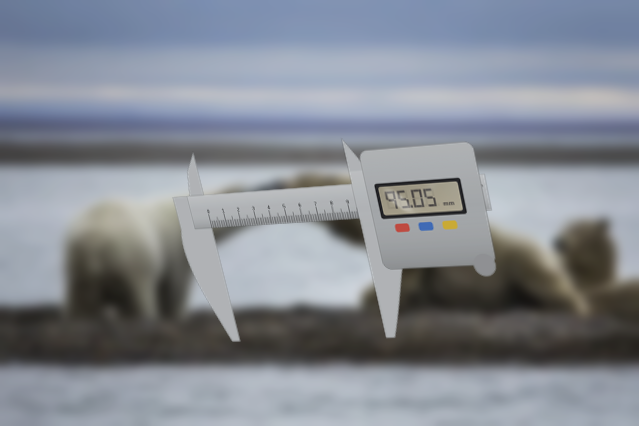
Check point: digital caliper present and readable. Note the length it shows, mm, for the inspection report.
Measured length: 95.05 mm
